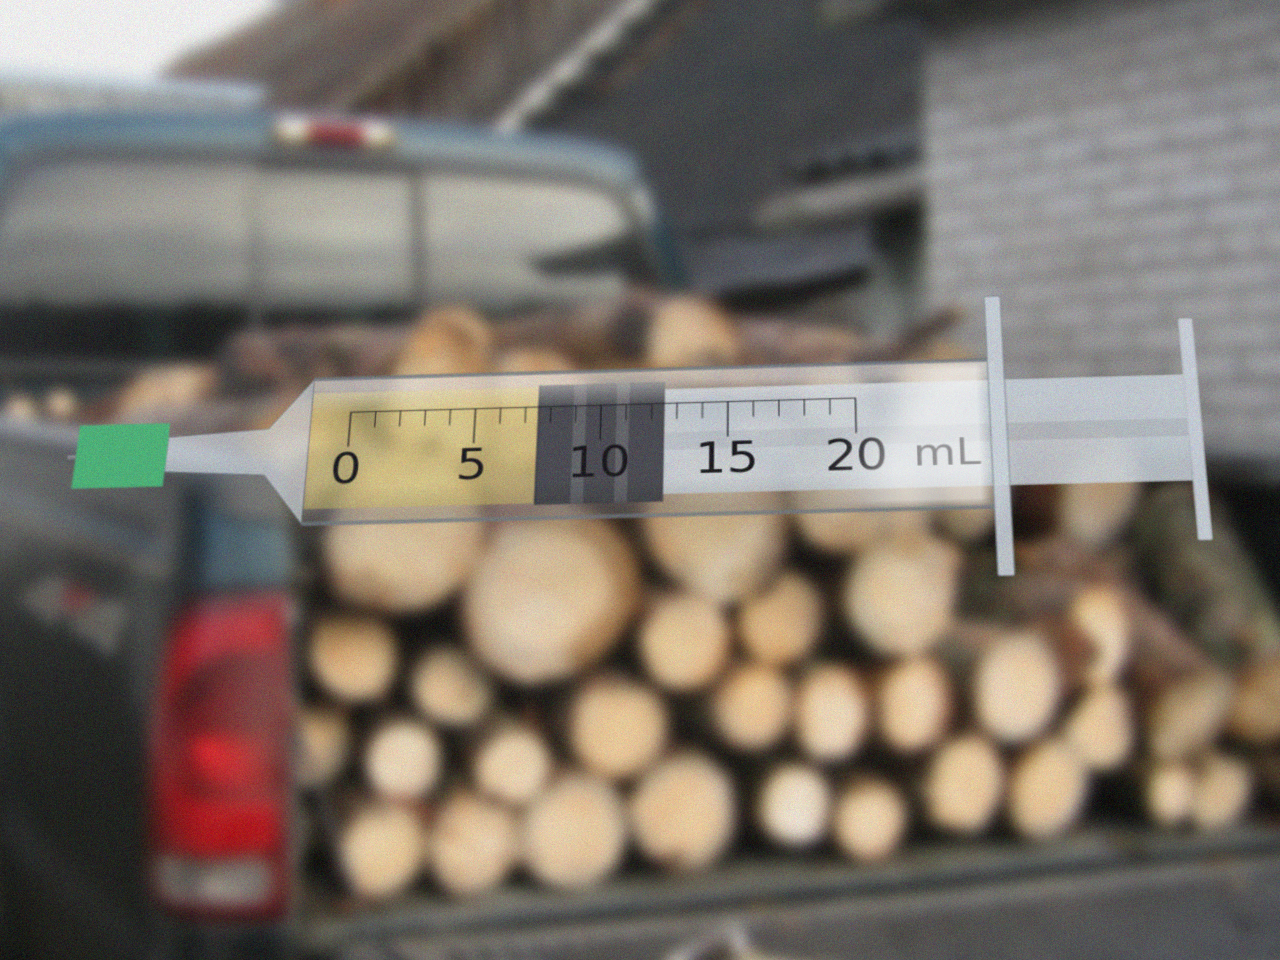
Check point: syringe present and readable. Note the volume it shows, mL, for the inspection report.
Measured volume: 7.5 mL
